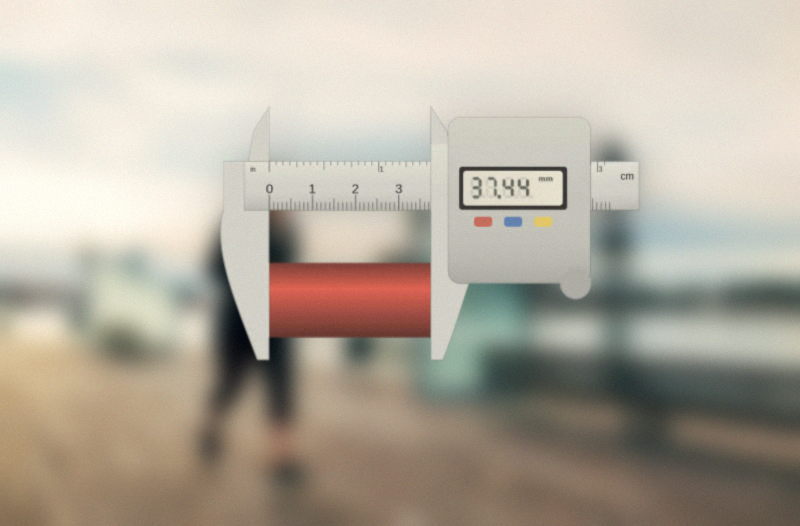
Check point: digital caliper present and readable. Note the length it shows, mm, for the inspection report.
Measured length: 37.44 mm
